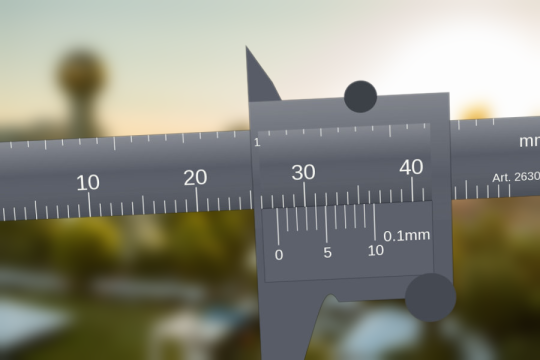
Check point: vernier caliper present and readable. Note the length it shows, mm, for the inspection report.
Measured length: 27.4 mm
